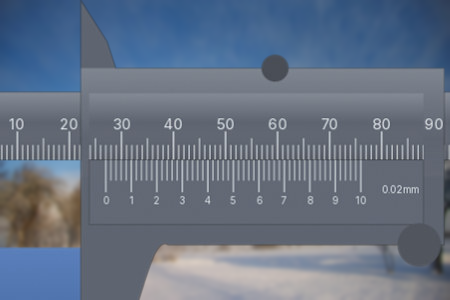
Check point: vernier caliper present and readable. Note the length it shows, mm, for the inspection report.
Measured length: 27.0 mm
